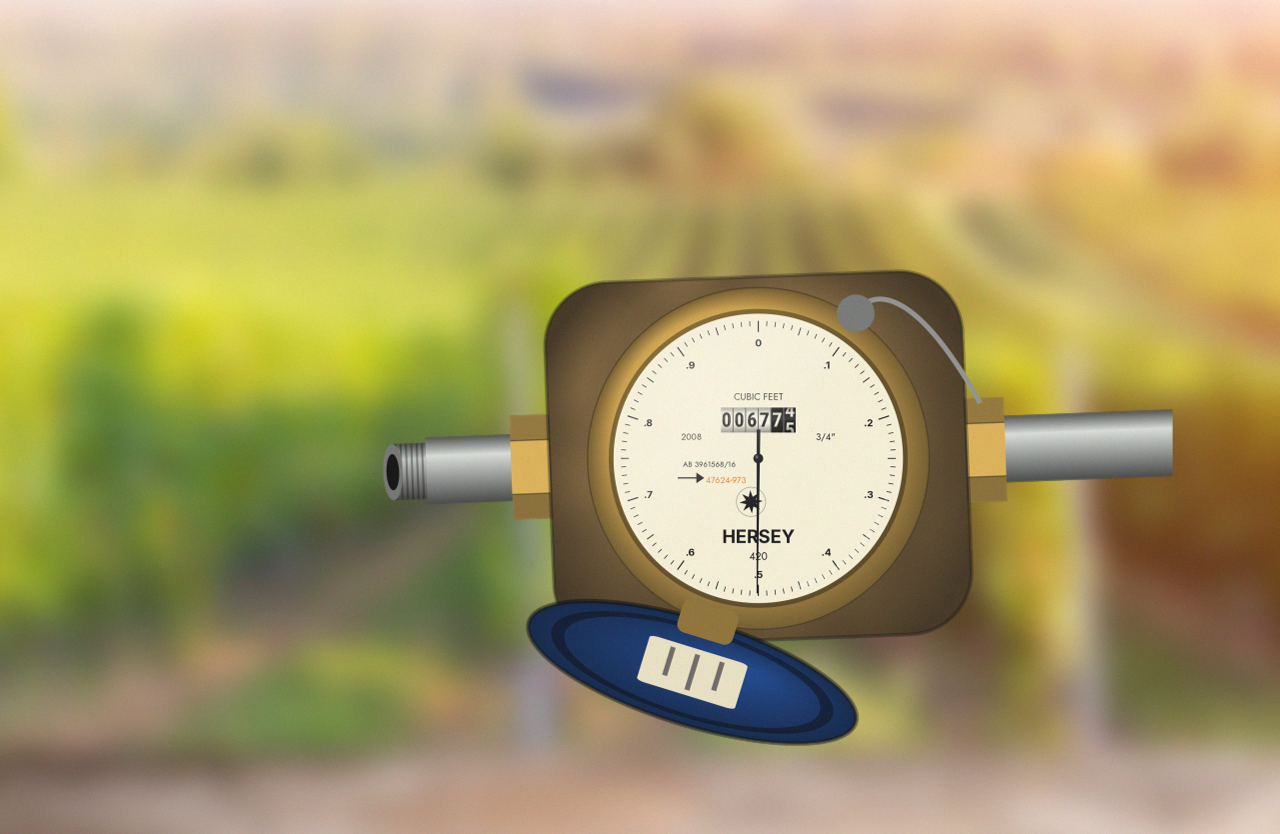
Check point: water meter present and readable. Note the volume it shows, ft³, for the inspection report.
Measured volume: 6774.50 ft³
